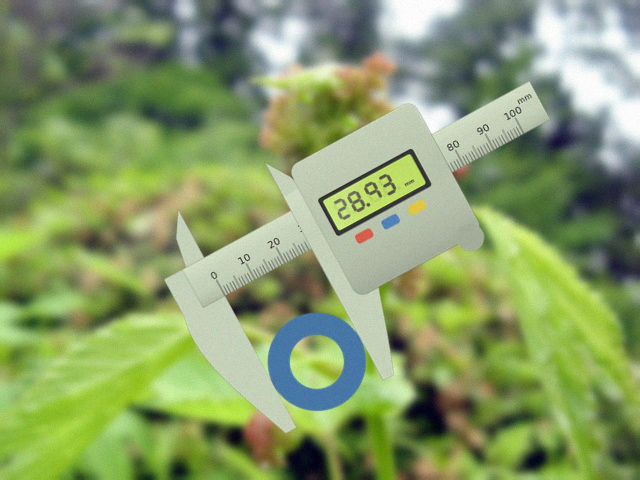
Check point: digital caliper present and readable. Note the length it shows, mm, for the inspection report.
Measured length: 28.93 mm
